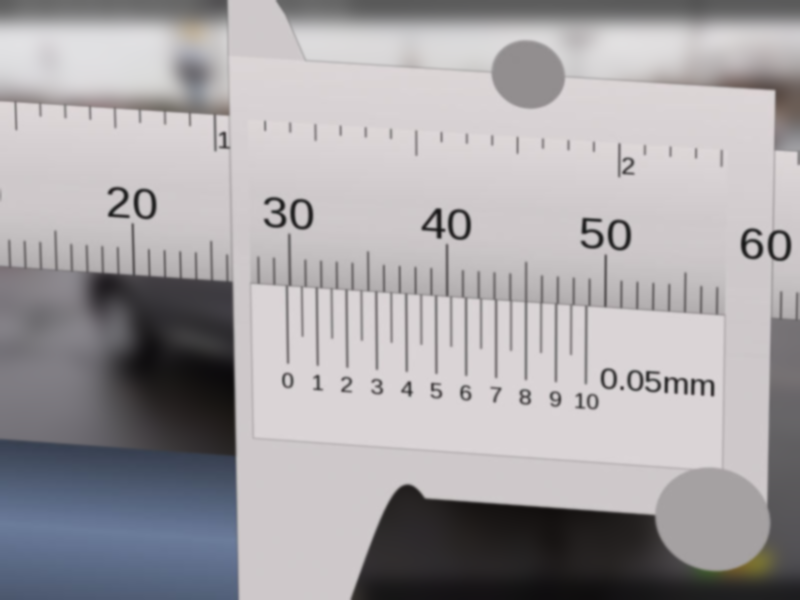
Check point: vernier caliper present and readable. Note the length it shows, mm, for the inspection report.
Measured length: 29.8 mm
